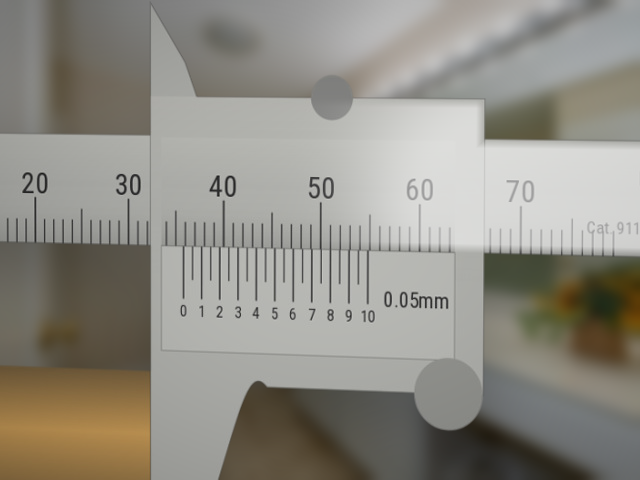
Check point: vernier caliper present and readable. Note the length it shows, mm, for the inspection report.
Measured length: 35.8 mm
